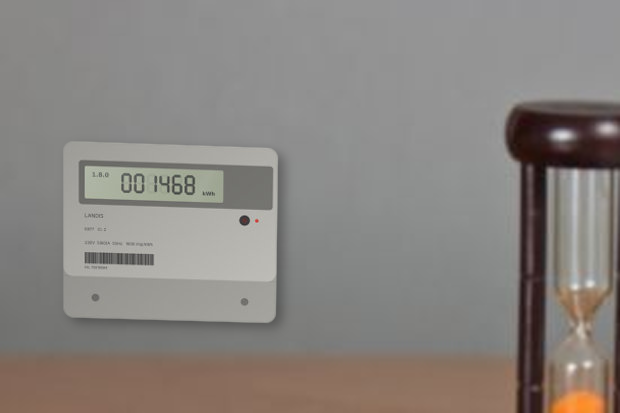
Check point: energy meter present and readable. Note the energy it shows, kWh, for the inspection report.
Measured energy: 1468 kWh
